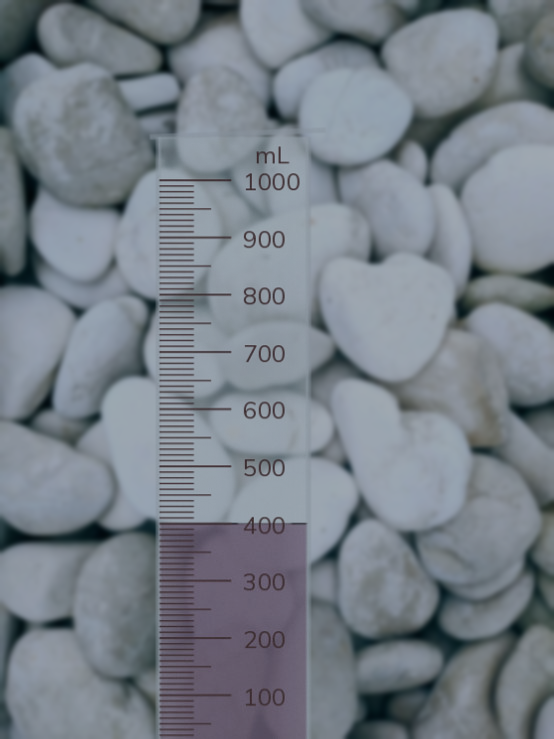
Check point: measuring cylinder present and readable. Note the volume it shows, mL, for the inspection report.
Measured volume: 400 mL
